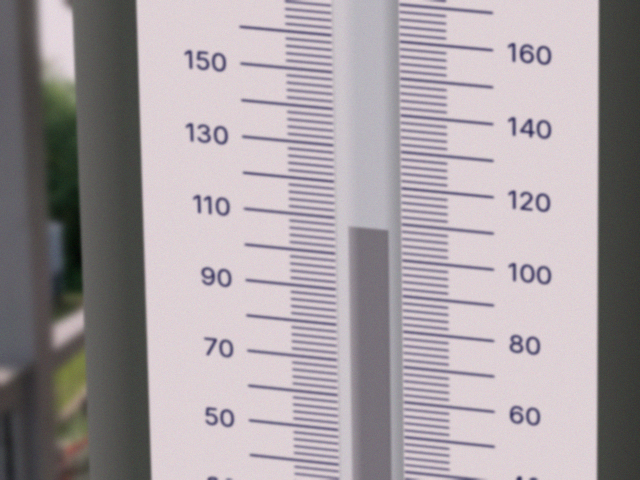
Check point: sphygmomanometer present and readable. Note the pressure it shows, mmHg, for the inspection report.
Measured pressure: 108 mmHg
